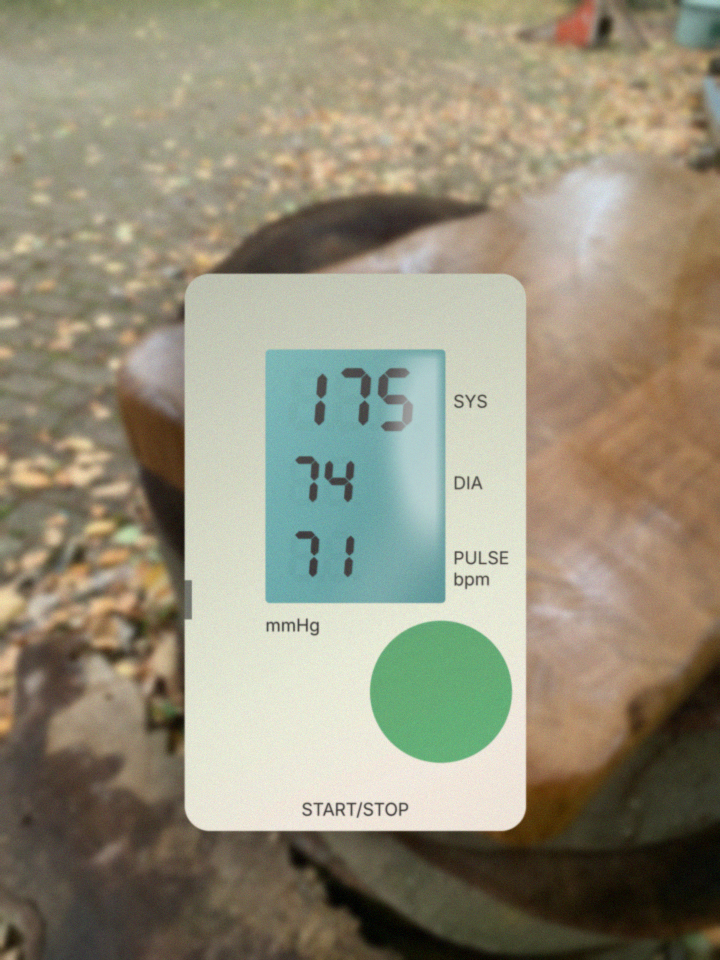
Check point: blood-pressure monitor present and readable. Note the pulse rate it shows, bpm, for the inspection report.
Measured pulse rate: 71 bpm
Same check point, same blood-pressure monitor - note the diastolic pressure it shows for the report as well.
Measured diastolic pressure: 74 mmHg
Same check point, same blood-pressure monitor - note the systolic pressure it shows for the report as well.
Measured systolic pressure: 175 mmHg
